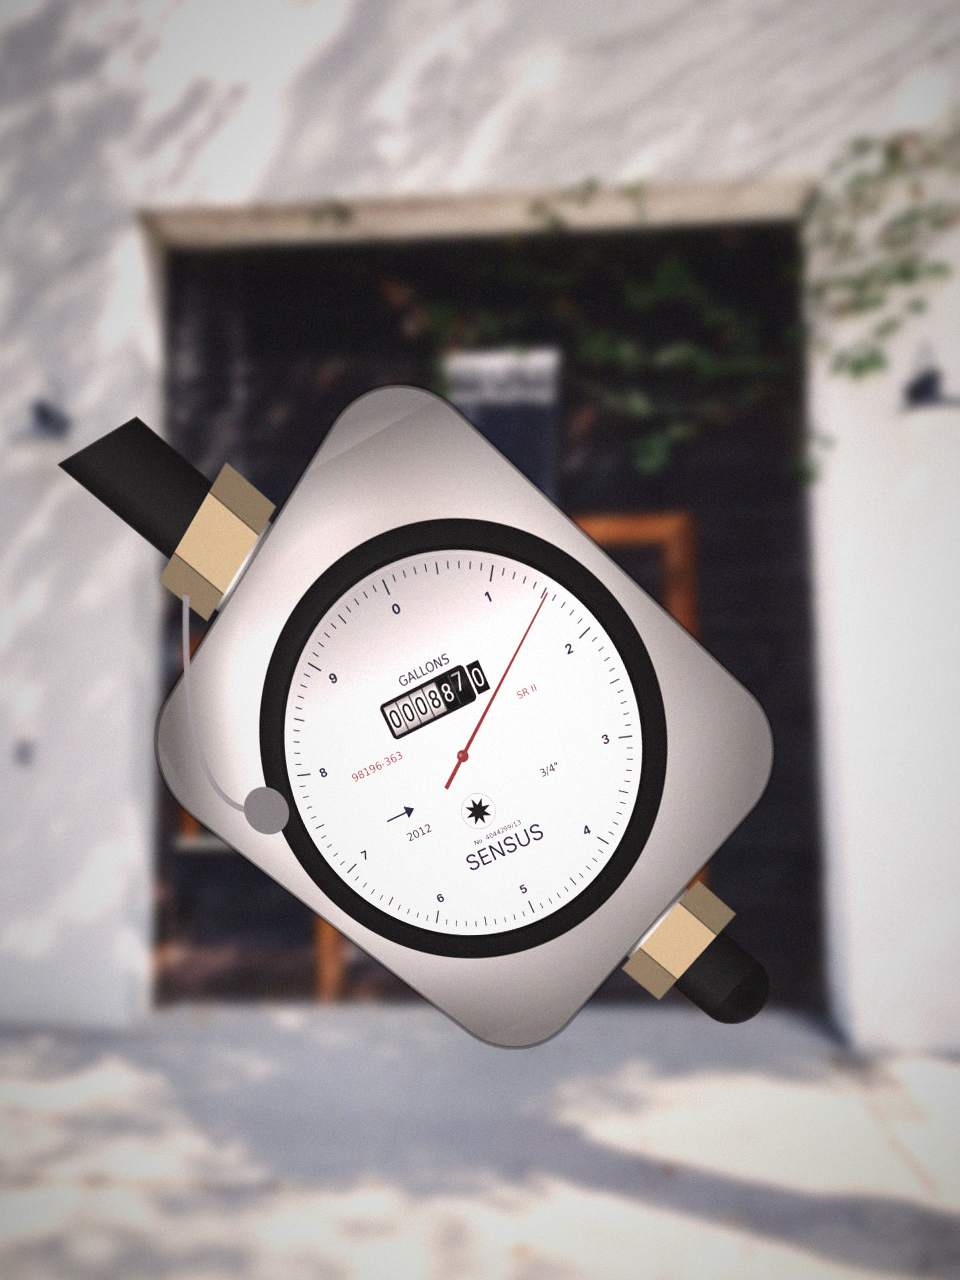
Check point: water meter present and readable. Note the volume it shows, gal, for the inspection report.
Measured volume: 8871.5 gal
